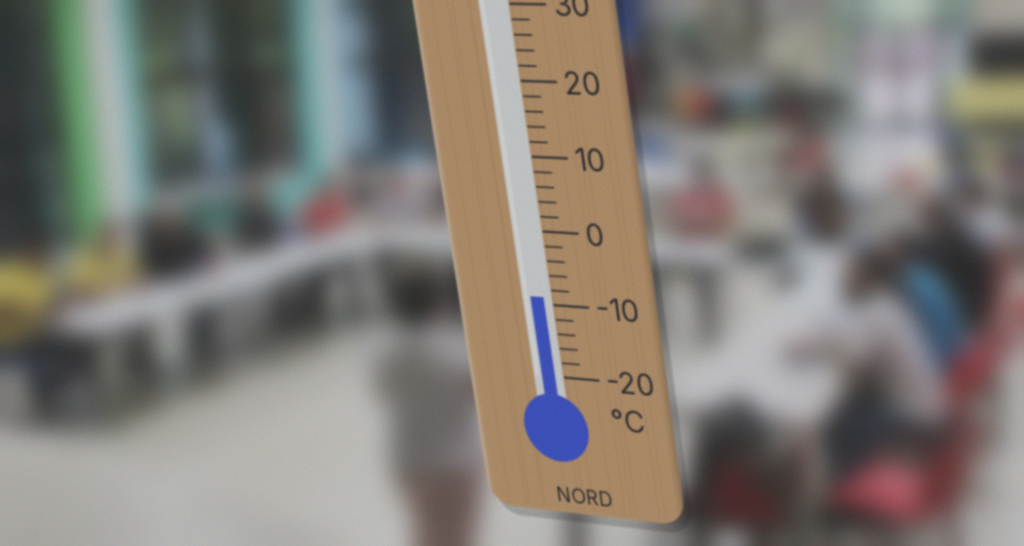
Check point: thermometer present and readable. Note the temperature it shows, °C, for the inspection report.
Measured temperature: -9 °C
